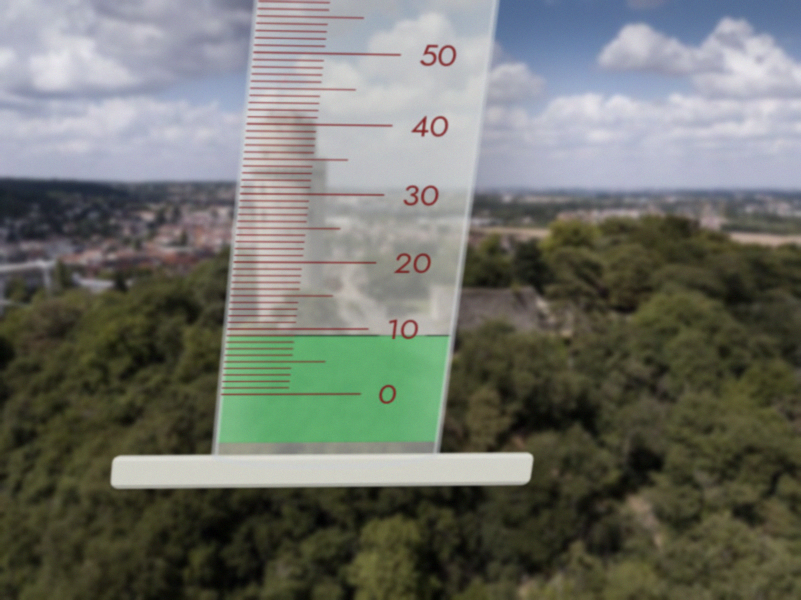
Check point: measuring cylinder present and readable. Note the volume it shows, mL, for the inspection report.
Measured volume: 9 mL
